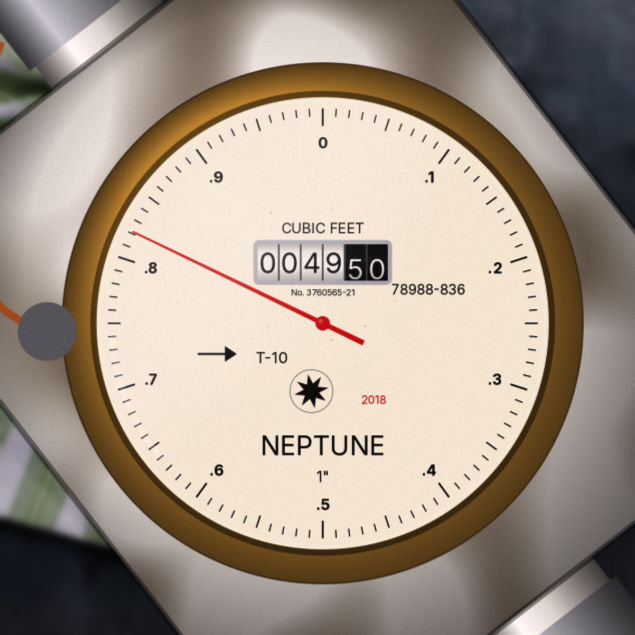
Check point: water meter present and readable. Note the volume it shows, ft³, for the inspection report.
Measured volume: 4949.82 ft³
